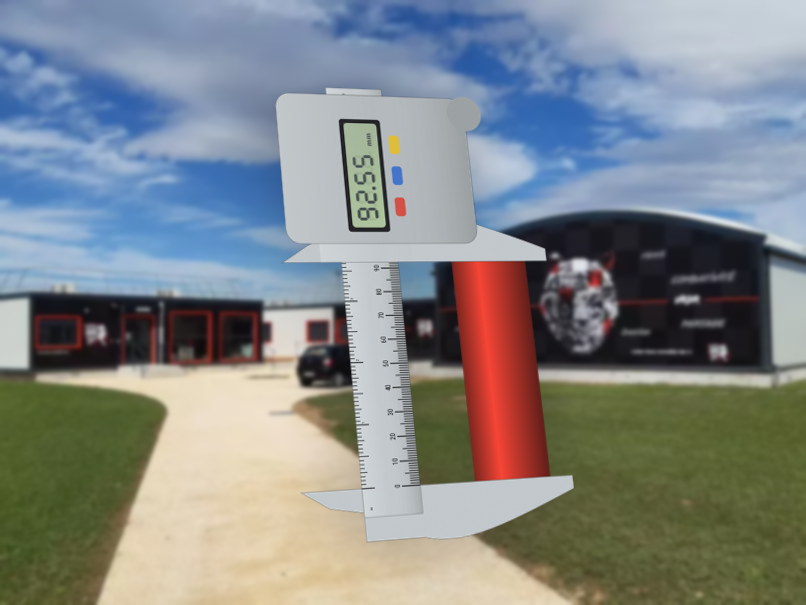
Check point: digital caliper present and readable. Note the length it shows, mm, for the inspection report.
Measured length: 92.55 mm
